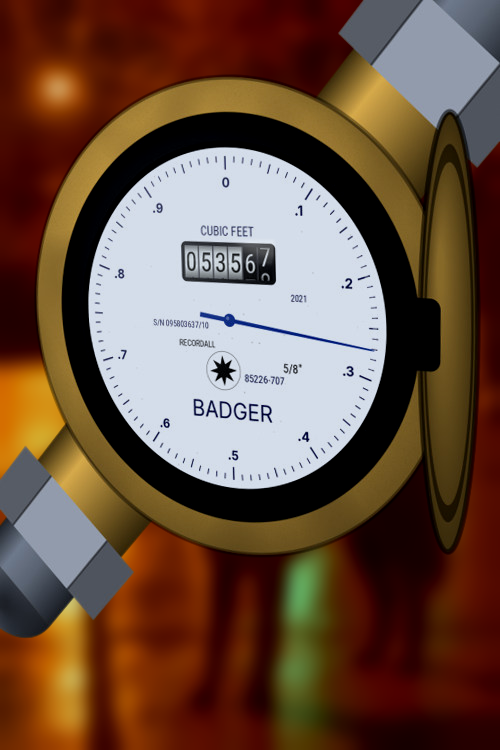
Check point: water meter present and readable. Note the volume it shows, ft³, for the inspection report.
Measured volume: 53567.27 ft³
